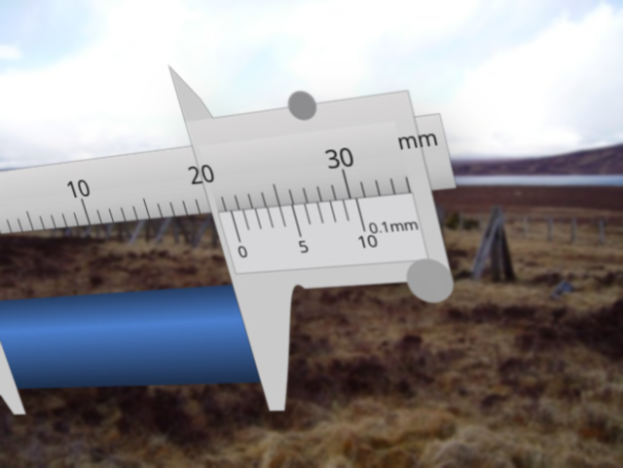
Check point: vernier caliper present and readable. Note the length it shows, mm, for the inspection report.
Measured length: 21.4 mm
